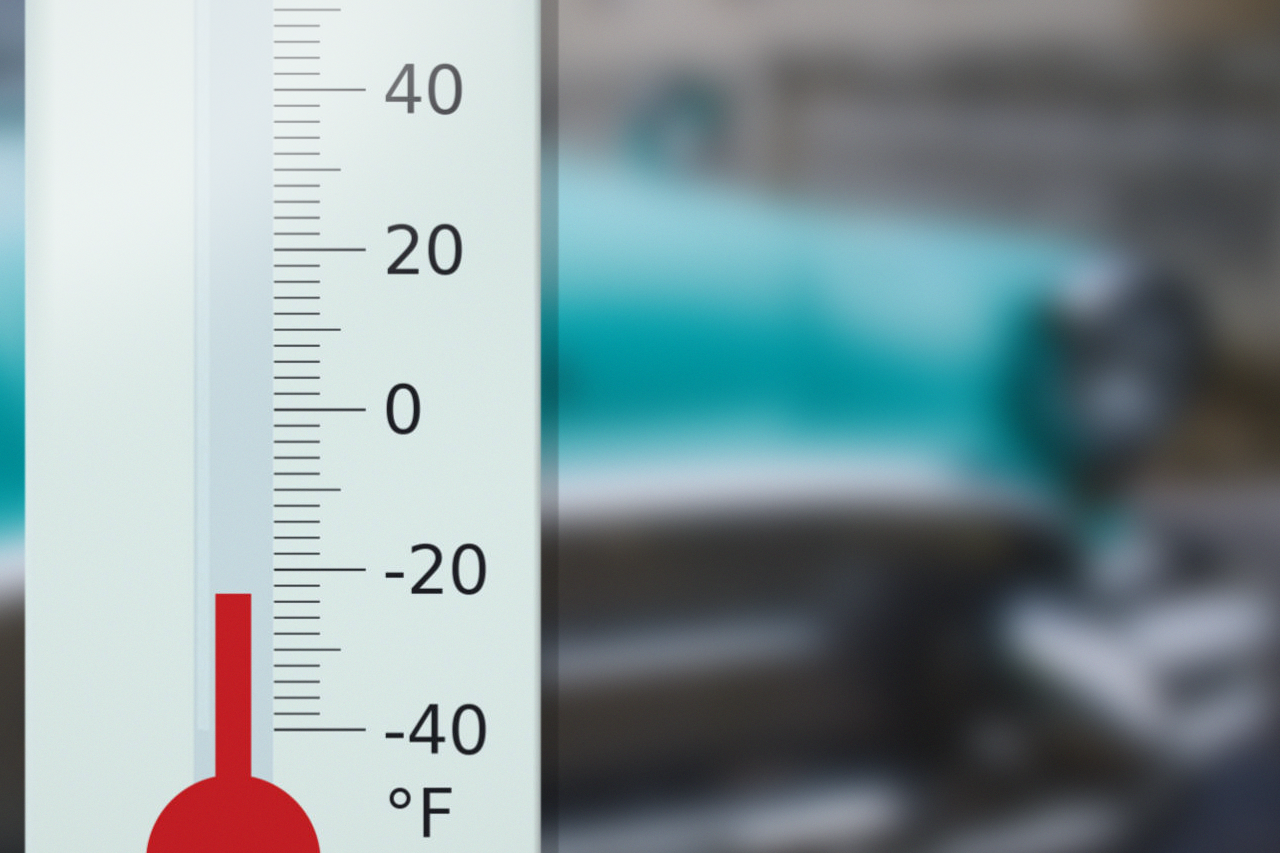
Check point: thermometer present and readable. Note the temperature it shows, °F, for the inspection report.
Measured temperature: -23 °F
